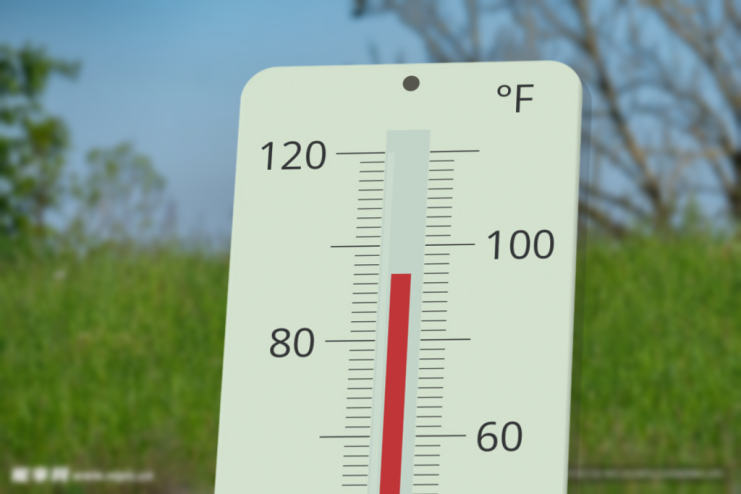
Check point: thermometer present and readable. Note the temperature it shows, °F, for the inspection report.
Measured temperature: 94 °F
